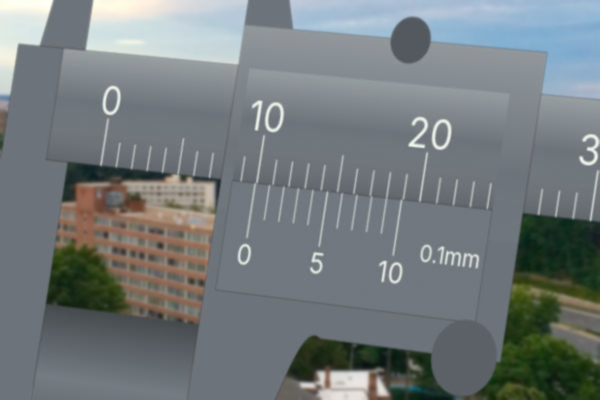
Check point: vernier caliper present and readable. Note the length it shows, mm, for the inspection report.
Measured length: 9.9 mm
